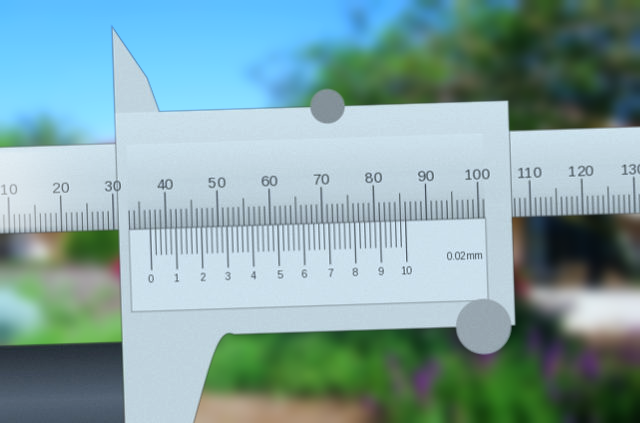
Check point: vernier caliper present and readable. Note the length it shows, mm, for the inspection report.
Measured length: 37.0 mm
